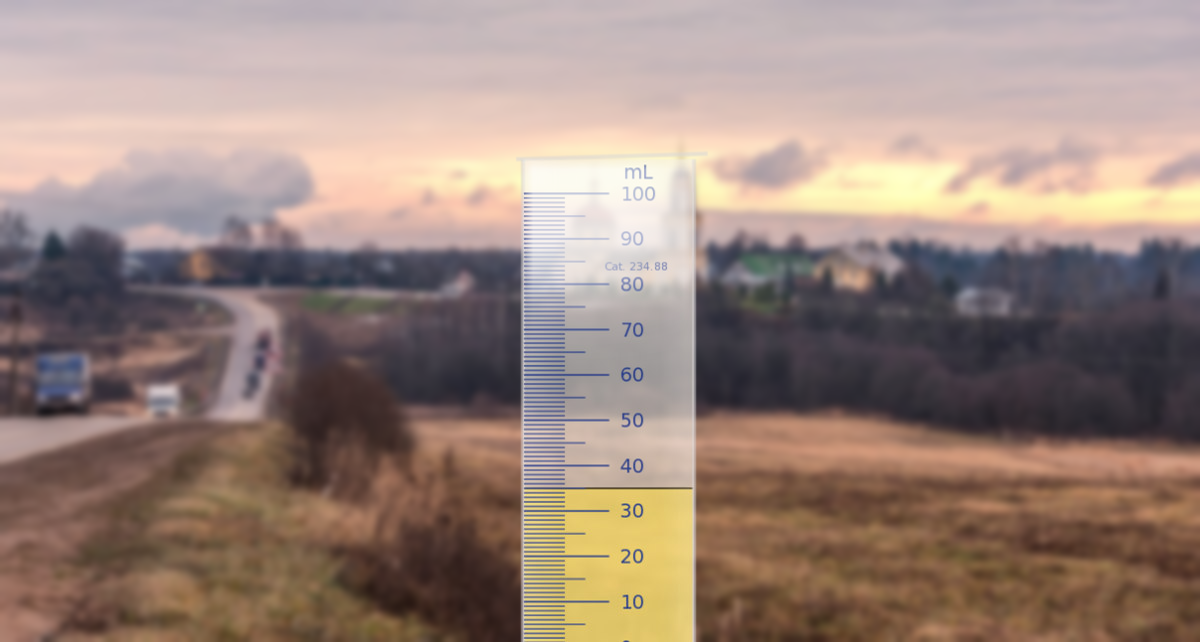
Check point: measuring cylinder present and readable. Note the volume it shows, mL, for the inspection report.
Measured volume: 35 mL
